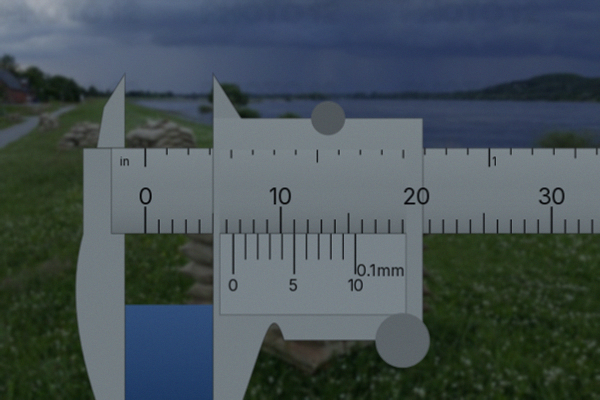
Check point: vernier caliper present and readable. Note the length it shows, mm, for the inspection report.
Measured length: 6.5 mm
